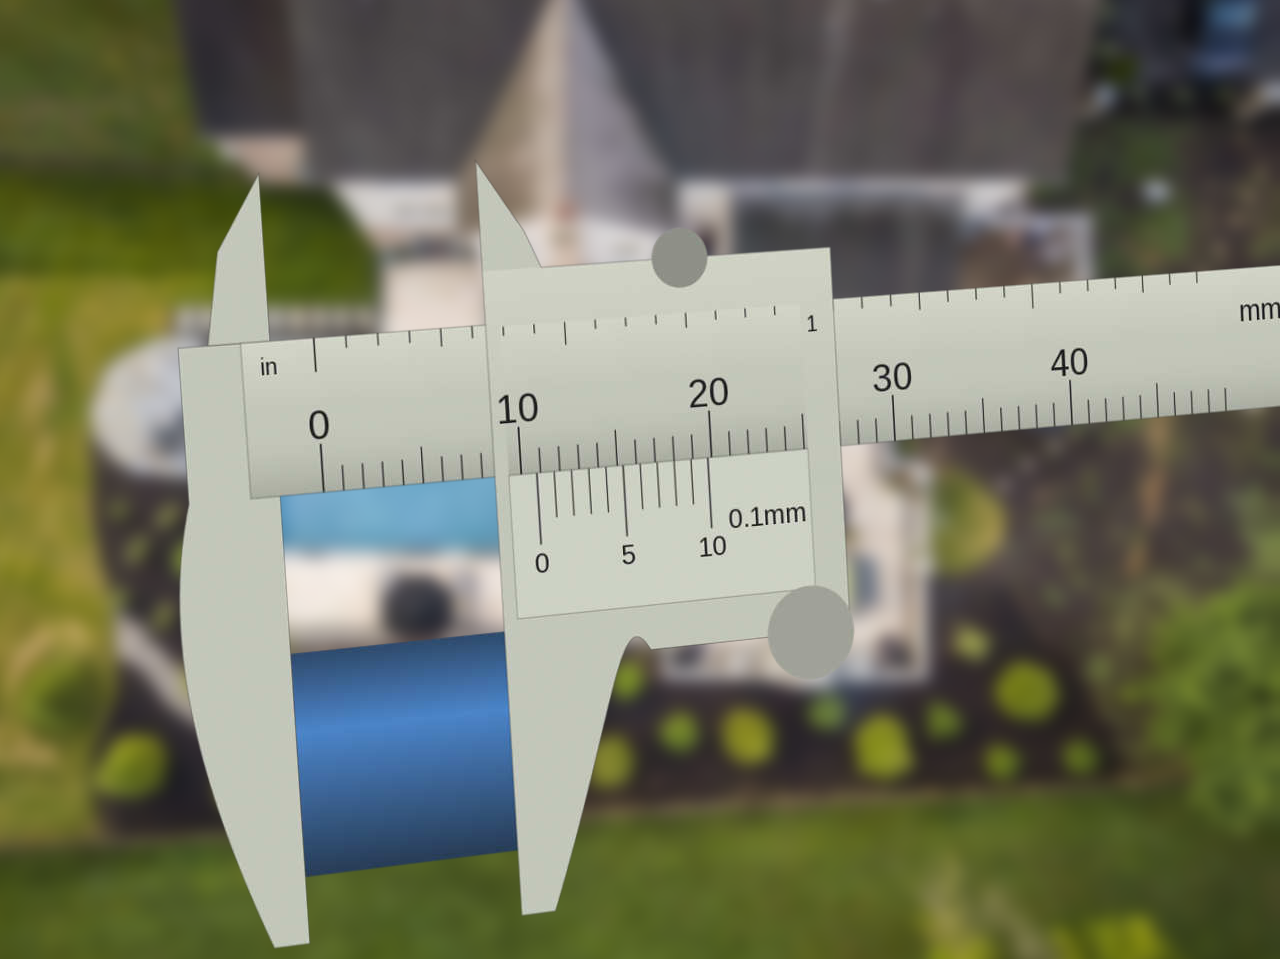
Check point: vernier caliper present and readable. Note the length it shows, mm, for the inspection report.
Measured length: 10.8 mm
